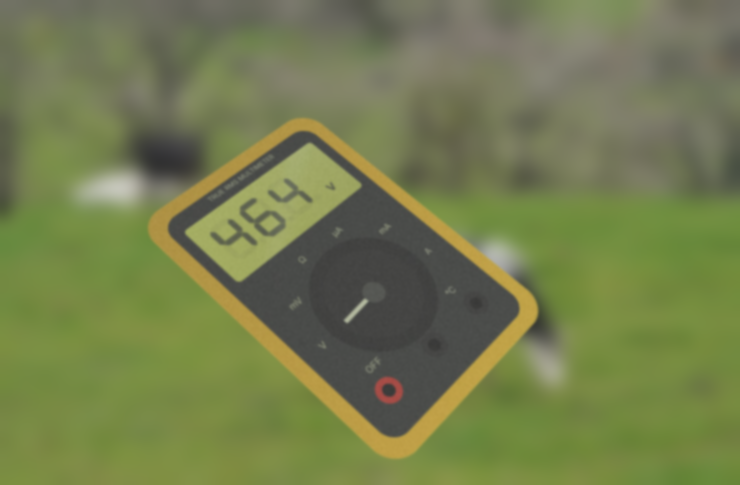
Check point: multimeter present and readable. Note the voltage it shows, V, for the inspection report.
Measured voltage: 464 V
